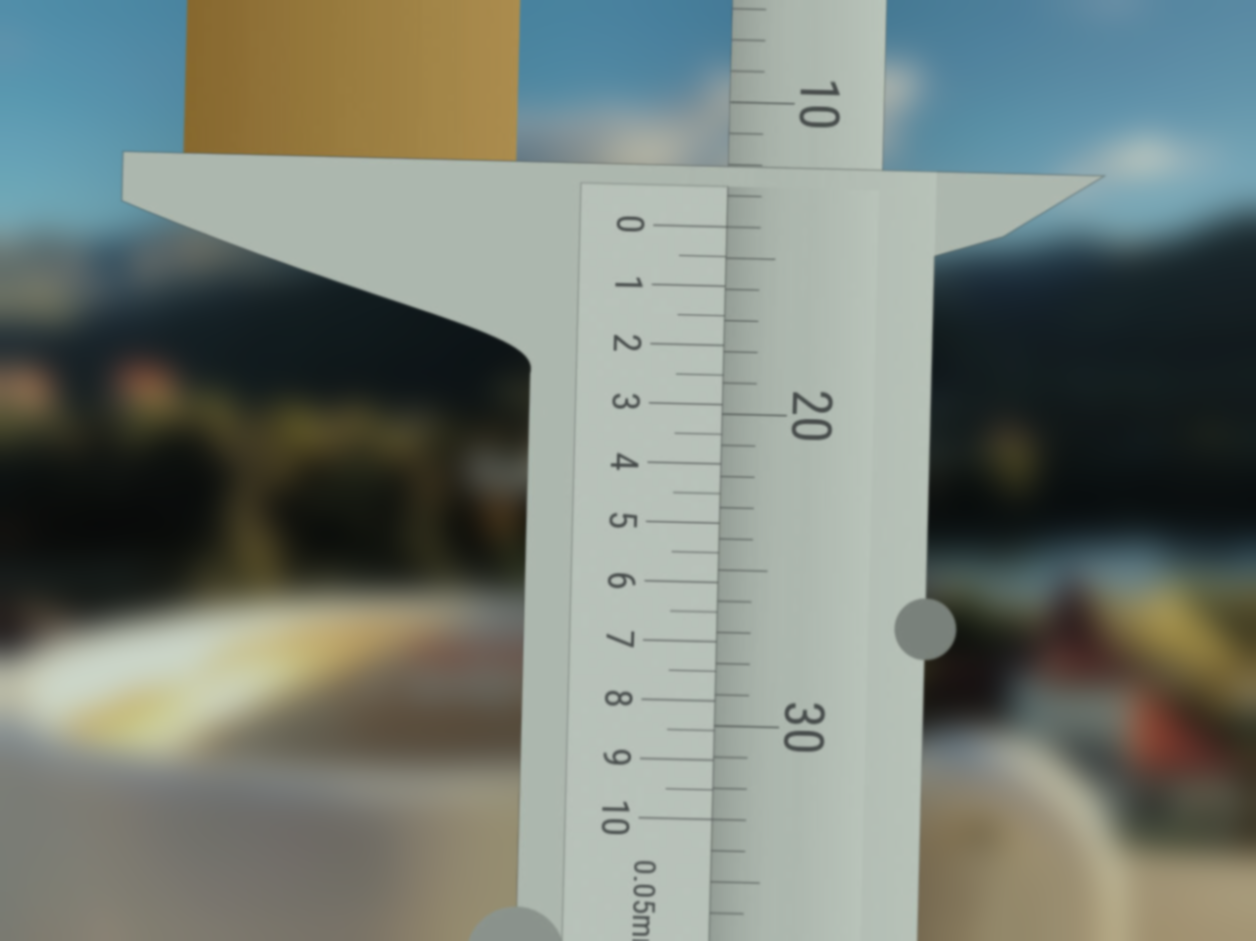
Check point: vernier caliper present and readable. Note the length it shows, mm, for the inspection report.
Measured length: 14.00 mm
